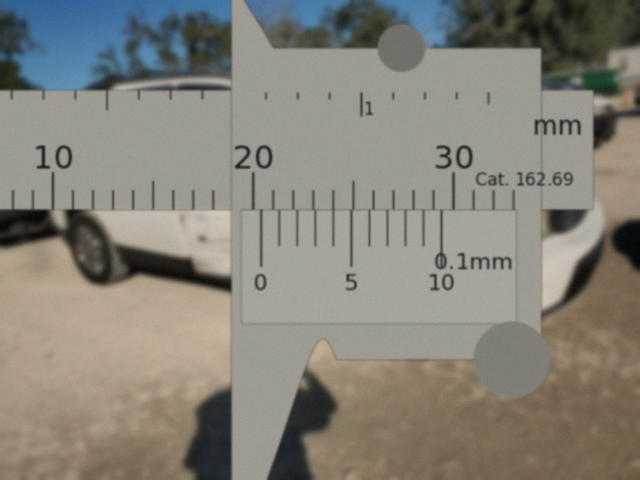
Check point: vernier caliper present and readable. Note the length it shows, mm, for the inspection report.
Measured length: 20.4 mm
